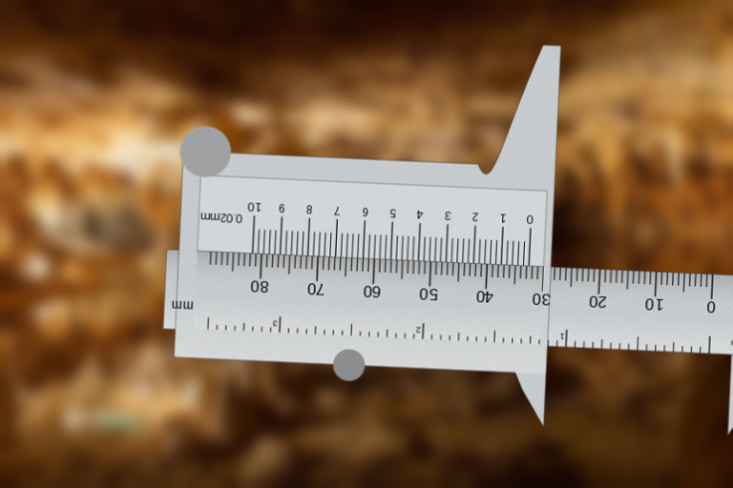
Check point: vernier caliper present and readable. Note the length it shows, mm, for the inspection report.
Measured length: 32.6 mm
